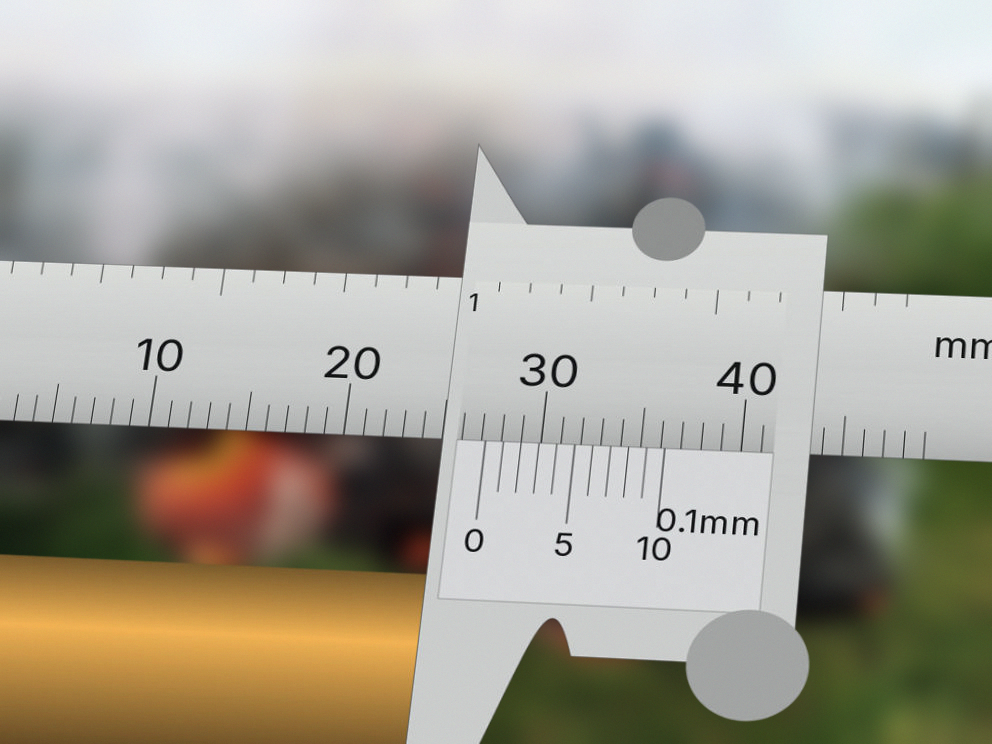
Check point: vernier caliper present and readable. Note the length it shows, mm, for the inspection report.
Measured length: 27.2 mm
